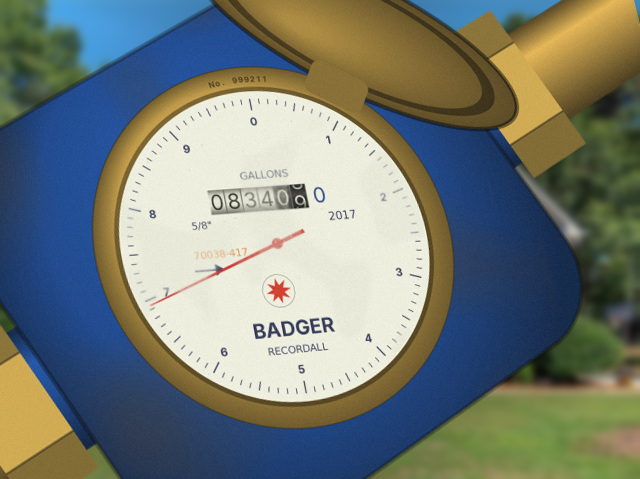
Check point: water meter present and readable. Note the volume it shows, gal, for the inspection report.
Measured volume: 834086.9 gal
